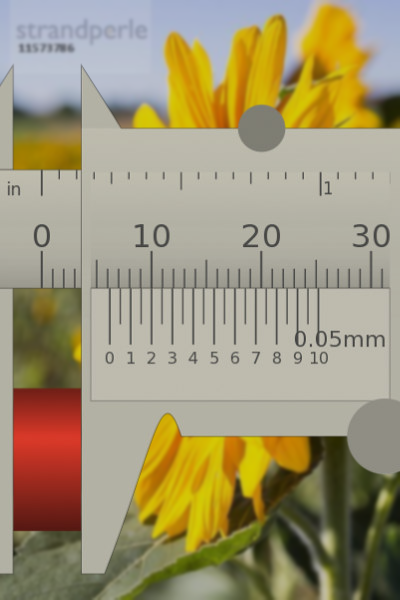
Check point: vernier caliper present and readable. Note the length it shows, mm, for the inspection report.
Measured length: 6.2 mm
